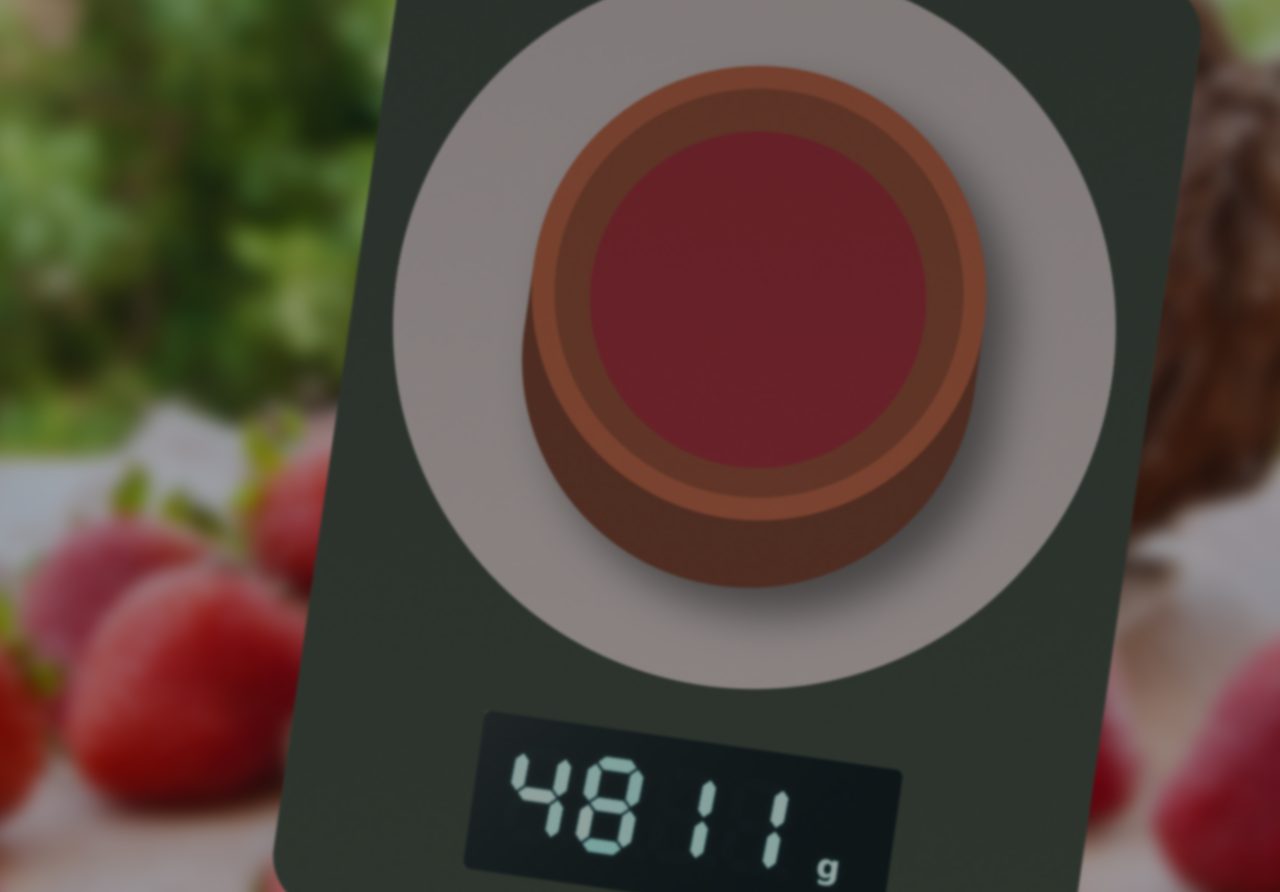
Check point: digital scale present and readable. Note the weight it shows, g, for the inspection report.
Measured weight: 4811 g
